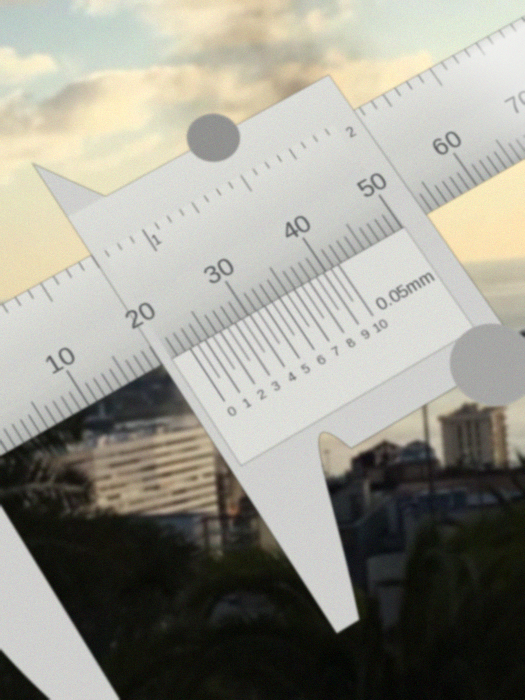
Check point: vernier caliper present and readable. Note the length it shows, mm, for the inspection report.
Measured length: 22.6 mm
